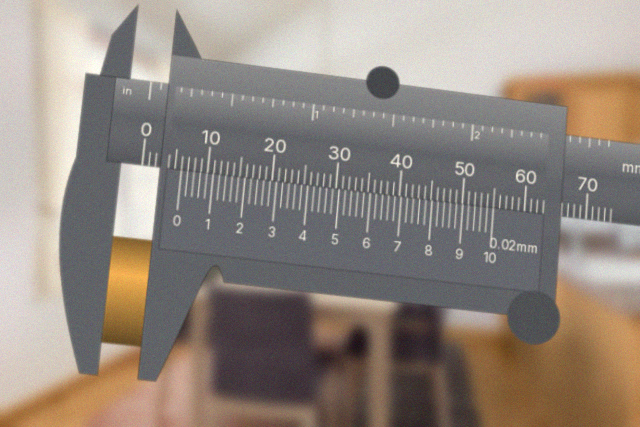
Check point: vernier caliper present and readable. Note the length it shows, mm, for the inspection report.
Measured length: 6.0 mm
